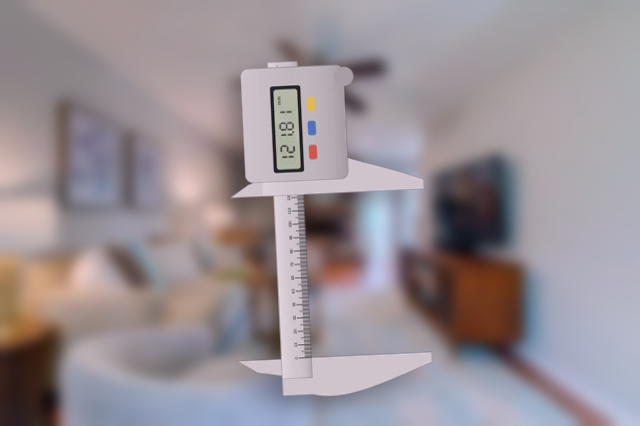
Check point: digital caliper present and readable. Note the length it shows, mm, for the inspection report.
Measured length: 121.81 mm
